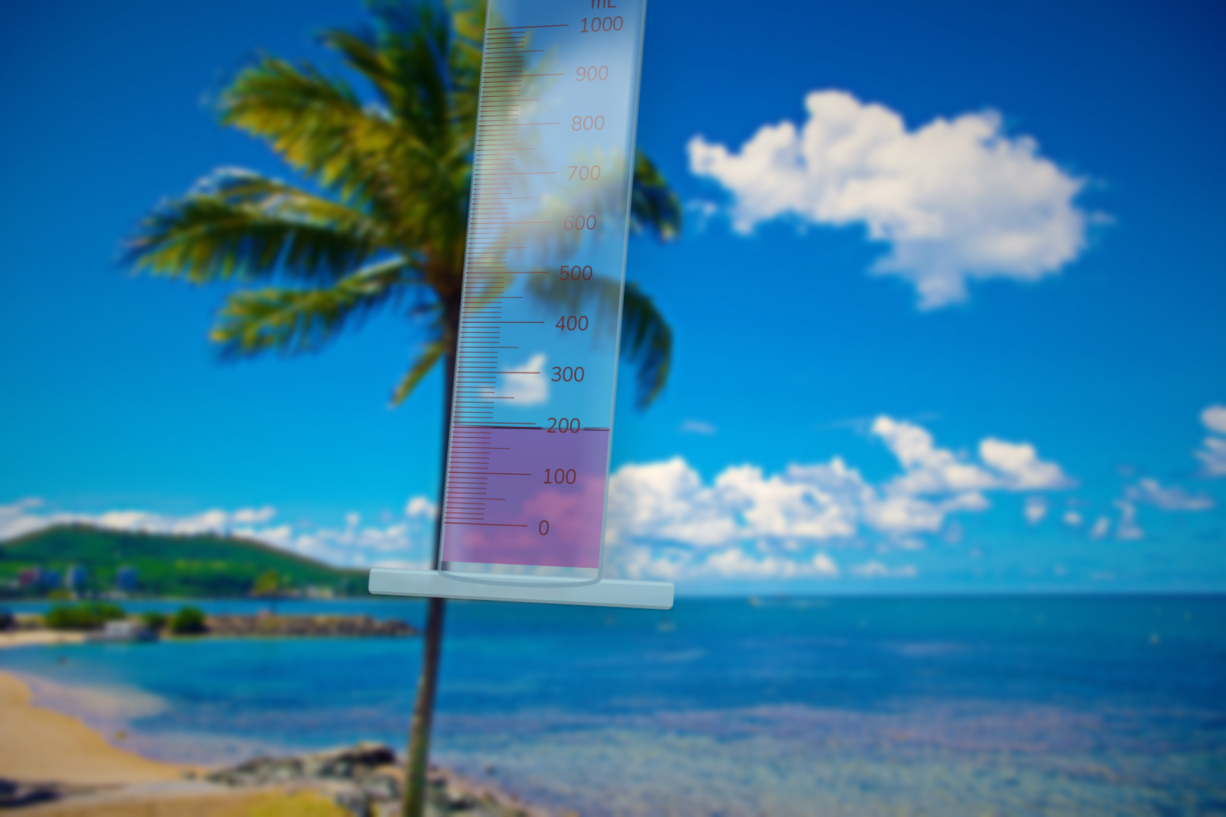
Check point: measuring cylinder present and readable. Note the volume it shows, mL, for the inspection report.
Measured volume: 190 mL
